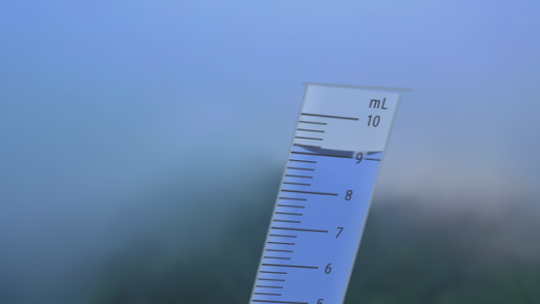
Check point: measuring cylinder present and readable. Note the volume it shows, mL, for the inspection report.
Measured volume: 9 mL
